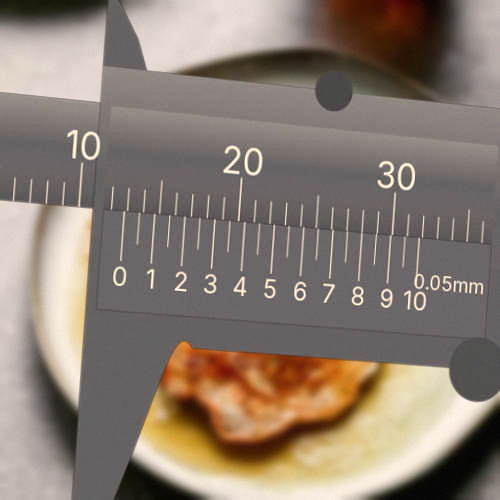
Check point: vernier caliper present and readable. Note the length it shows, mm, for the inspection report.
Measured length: 12.8 mm
